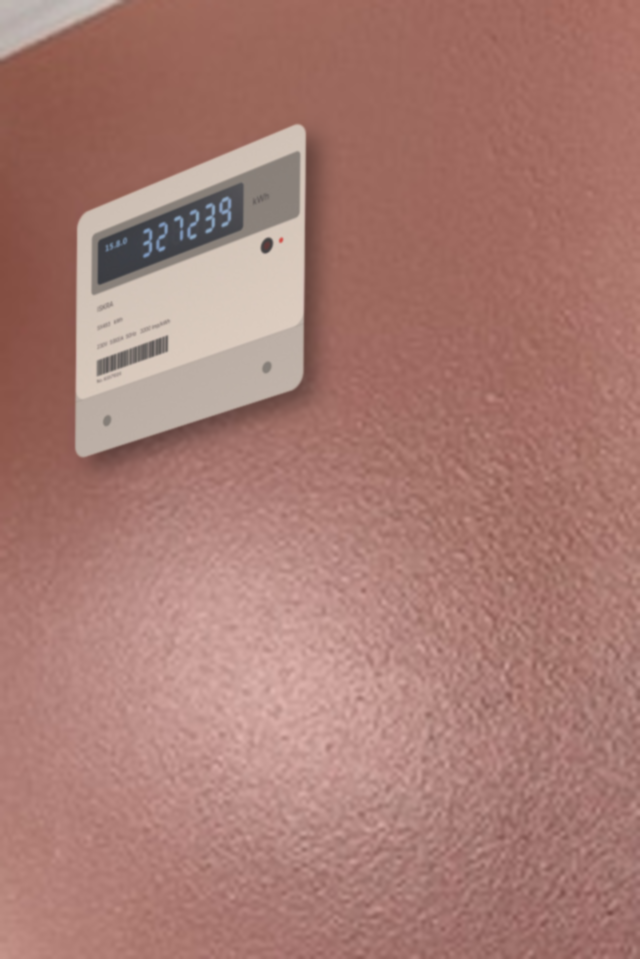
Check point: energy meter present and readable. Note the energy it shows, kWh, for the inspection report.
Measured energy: 327239 kWh
